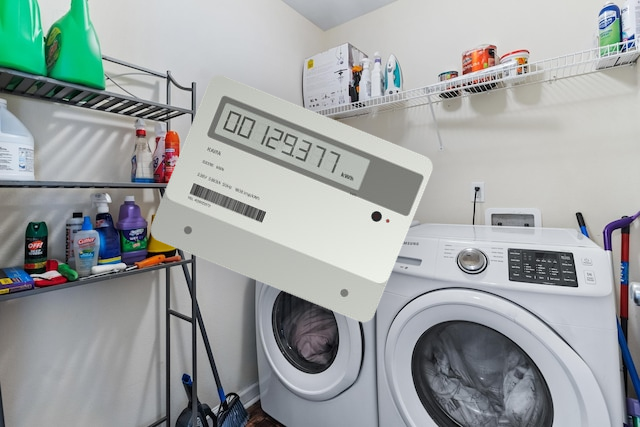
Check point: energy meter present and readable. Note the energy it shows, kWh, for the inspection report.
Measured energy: 129.377 kWh
